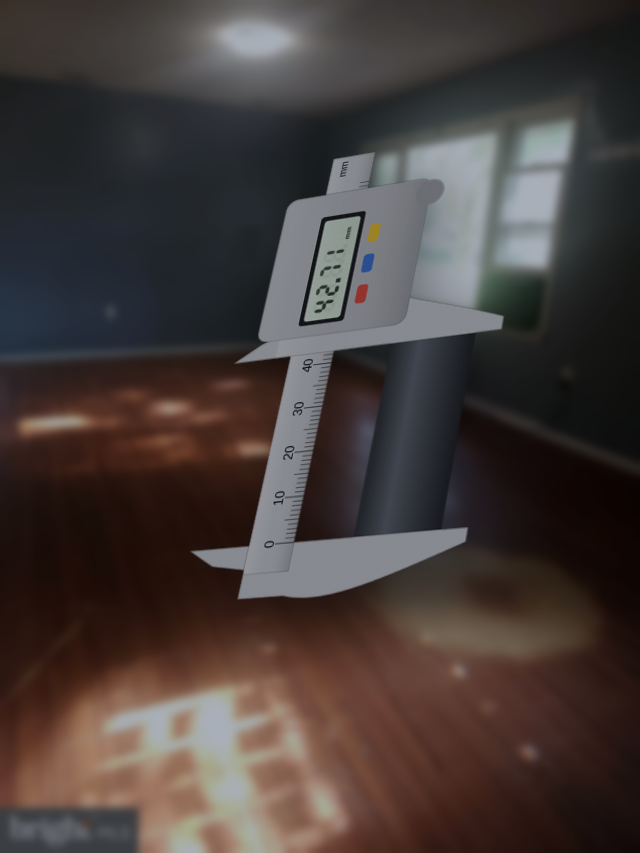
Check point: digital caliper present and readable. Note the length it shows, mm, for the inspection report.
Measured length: 42.71 mm
